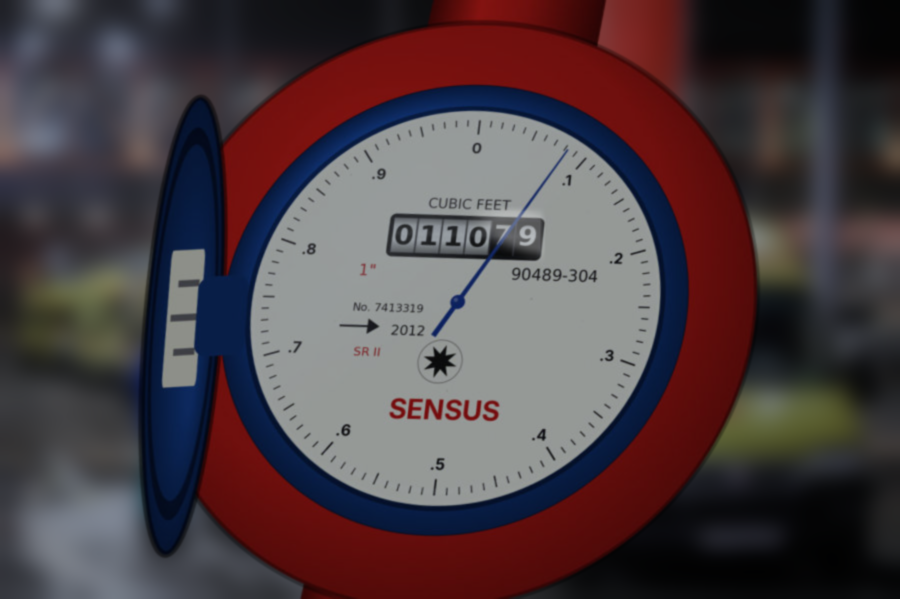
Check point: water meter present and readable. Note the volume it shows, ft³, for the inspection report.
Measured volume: 11079.08 ft³
